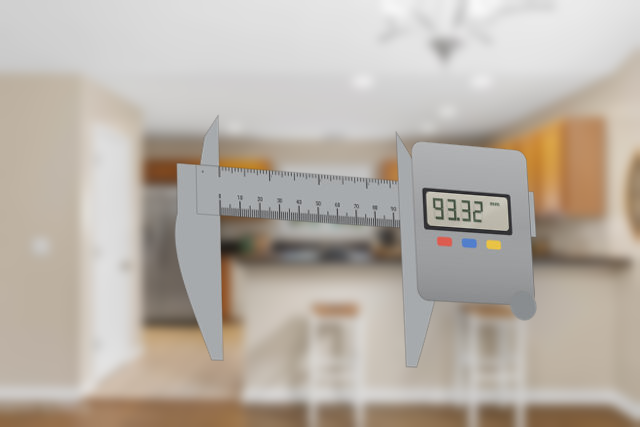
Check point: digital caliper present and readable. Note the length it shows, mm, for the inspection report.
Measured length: 93.32 mm
